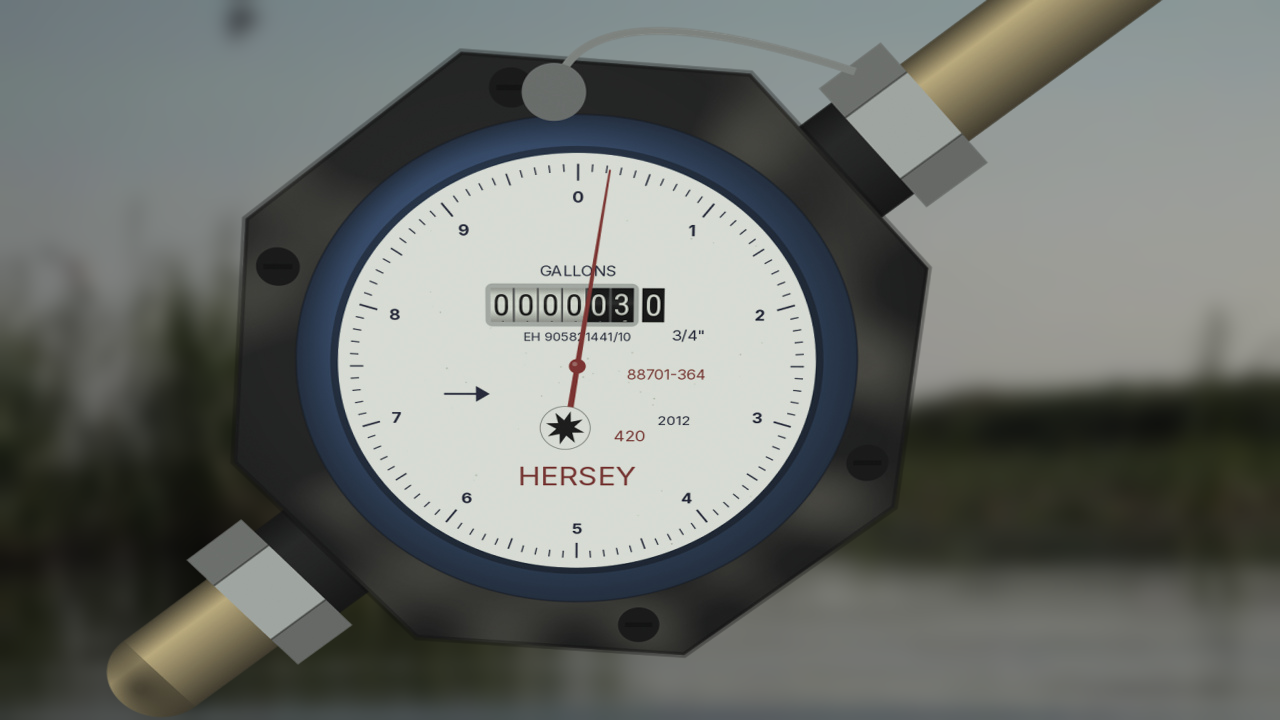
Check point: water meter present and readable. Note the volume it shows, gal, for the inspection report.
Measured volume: 30.2 gal
